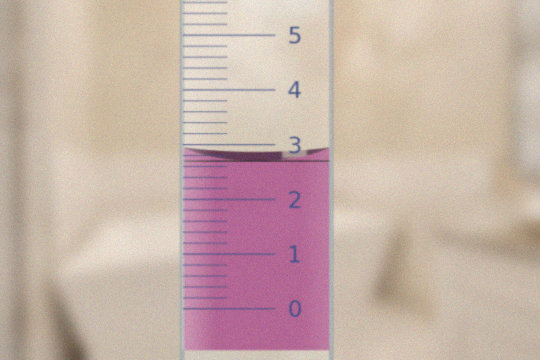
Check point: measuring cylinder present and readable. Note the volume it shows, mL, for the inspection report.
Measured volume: 2.7 mL
